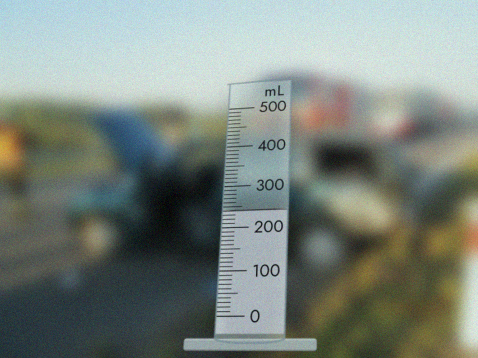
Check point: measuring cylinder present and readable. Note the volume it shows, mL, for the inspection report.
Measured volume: 240 mL
